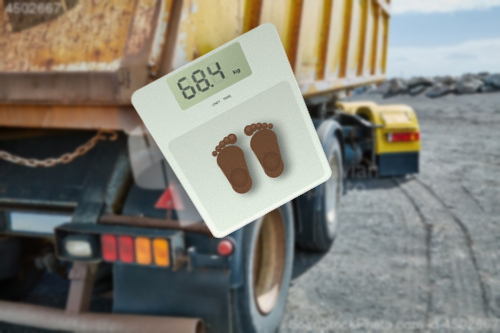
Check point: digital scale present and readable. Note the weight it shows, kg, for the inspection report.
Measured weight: 68.4 kg
